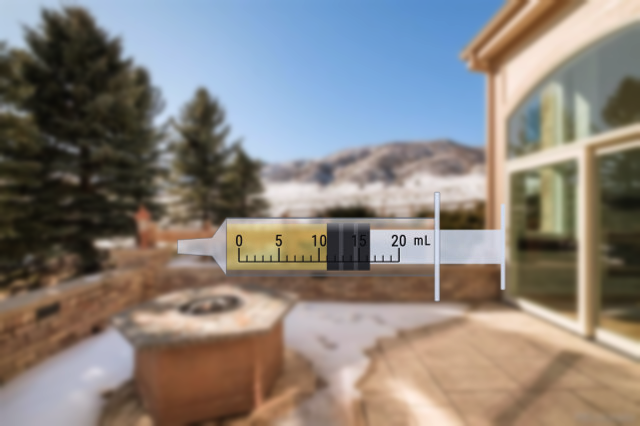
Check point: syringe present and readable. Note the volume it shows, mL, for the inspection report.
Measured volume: 11 mL
